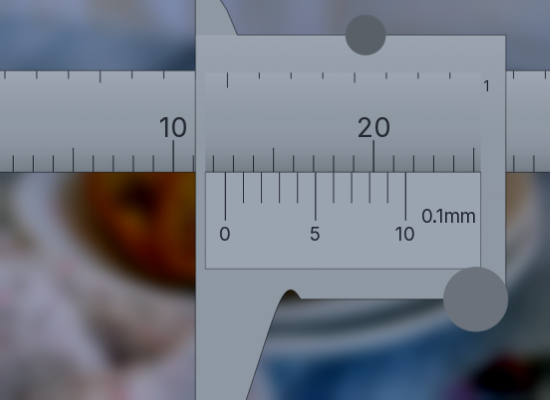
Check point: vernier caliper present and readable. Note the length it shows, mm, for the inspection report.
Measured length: 12.6 mm
